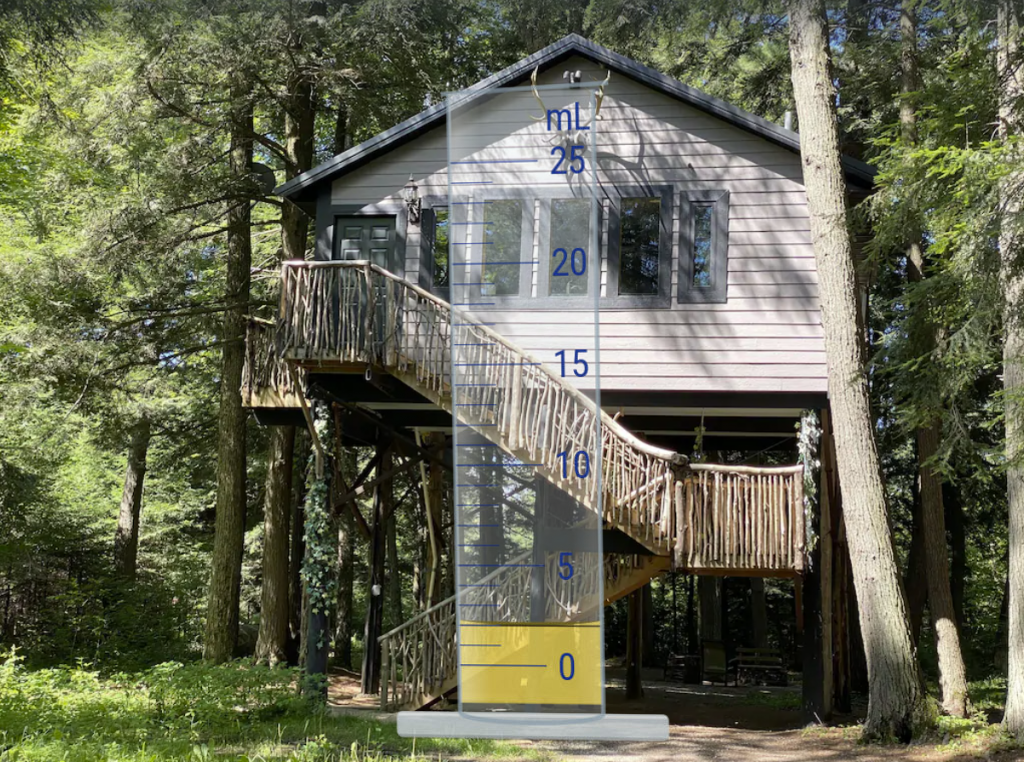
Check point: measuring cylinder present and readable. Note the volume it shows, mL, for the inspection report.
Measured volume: 2 mL
